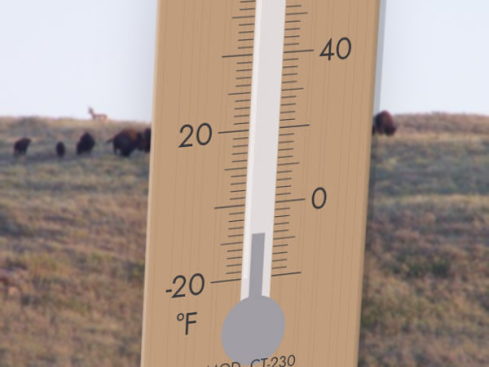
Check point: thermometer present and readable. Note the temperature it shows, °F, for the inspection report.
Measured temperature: -8 °F
